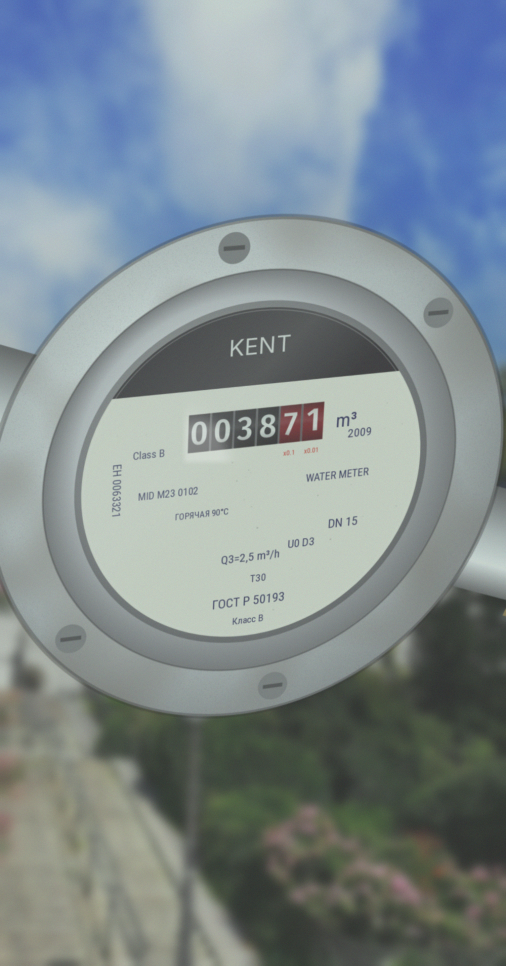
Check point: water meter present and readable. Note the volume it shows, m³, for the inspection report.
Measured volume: 38.71 m³
